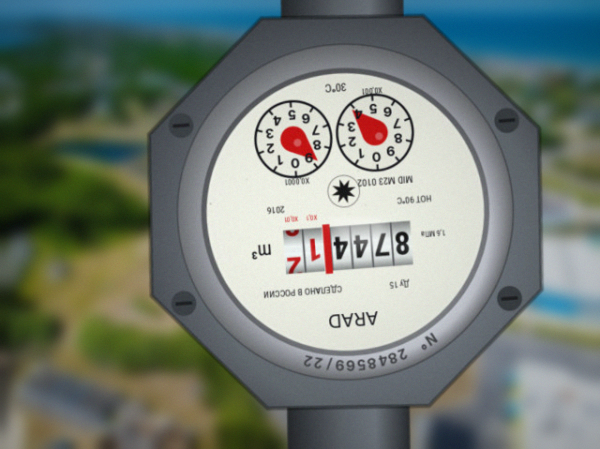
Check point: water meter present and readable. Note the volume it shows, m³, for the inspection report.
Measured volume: 8744.1238 m³
